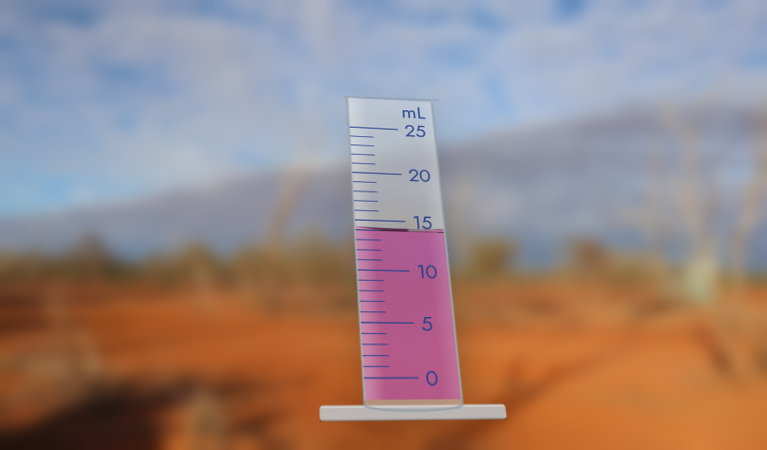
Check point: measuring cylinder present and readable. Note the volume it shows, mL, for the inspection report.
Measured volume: 14 mL
